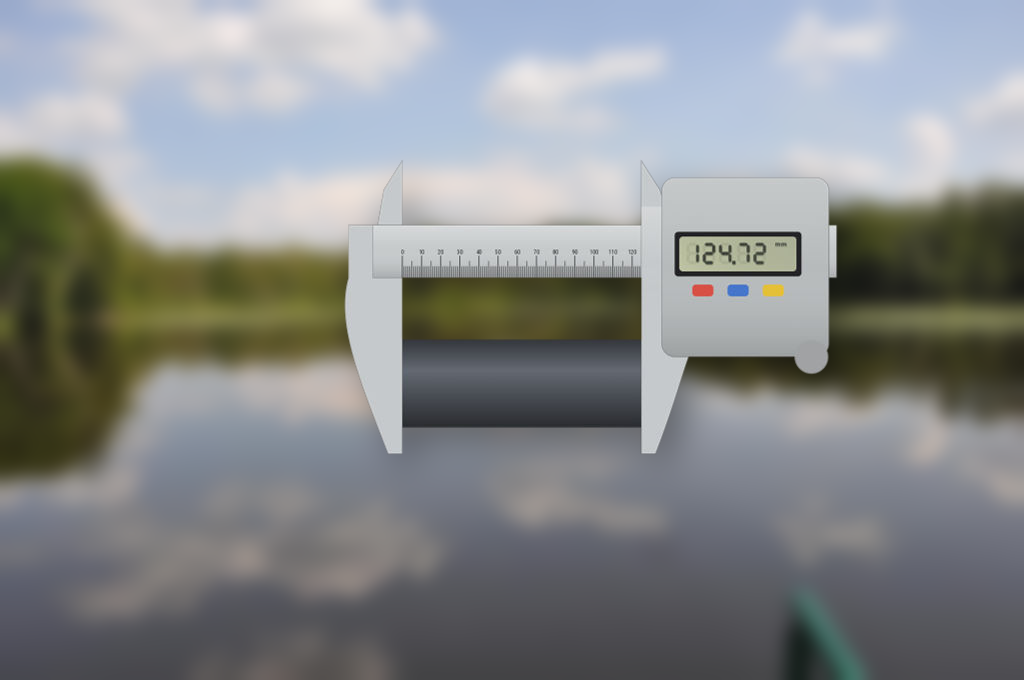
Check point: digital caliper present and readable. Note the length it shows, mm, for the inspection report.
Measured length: 124.72 mm
